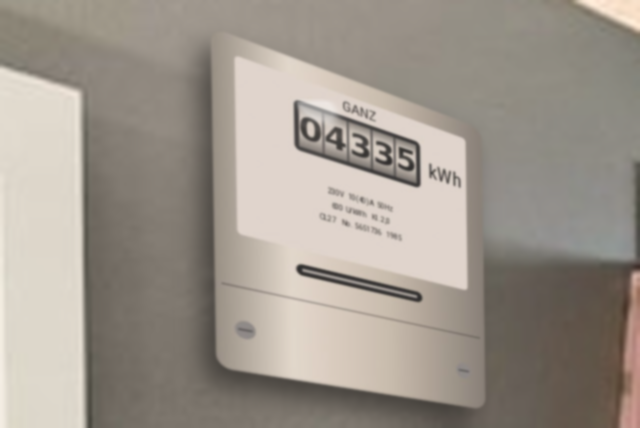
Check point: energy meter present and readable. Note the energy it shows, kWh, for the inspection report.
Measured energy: 4335 kWh
